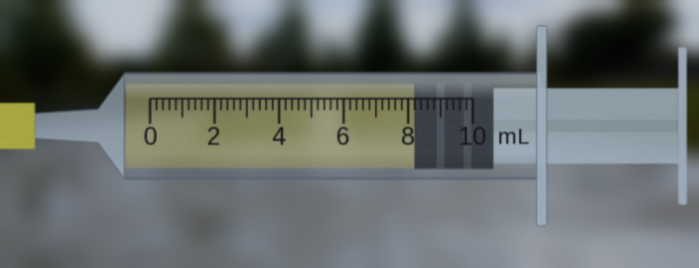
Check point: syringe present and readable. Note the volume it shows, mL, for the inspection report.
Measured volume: 8.2 mL
